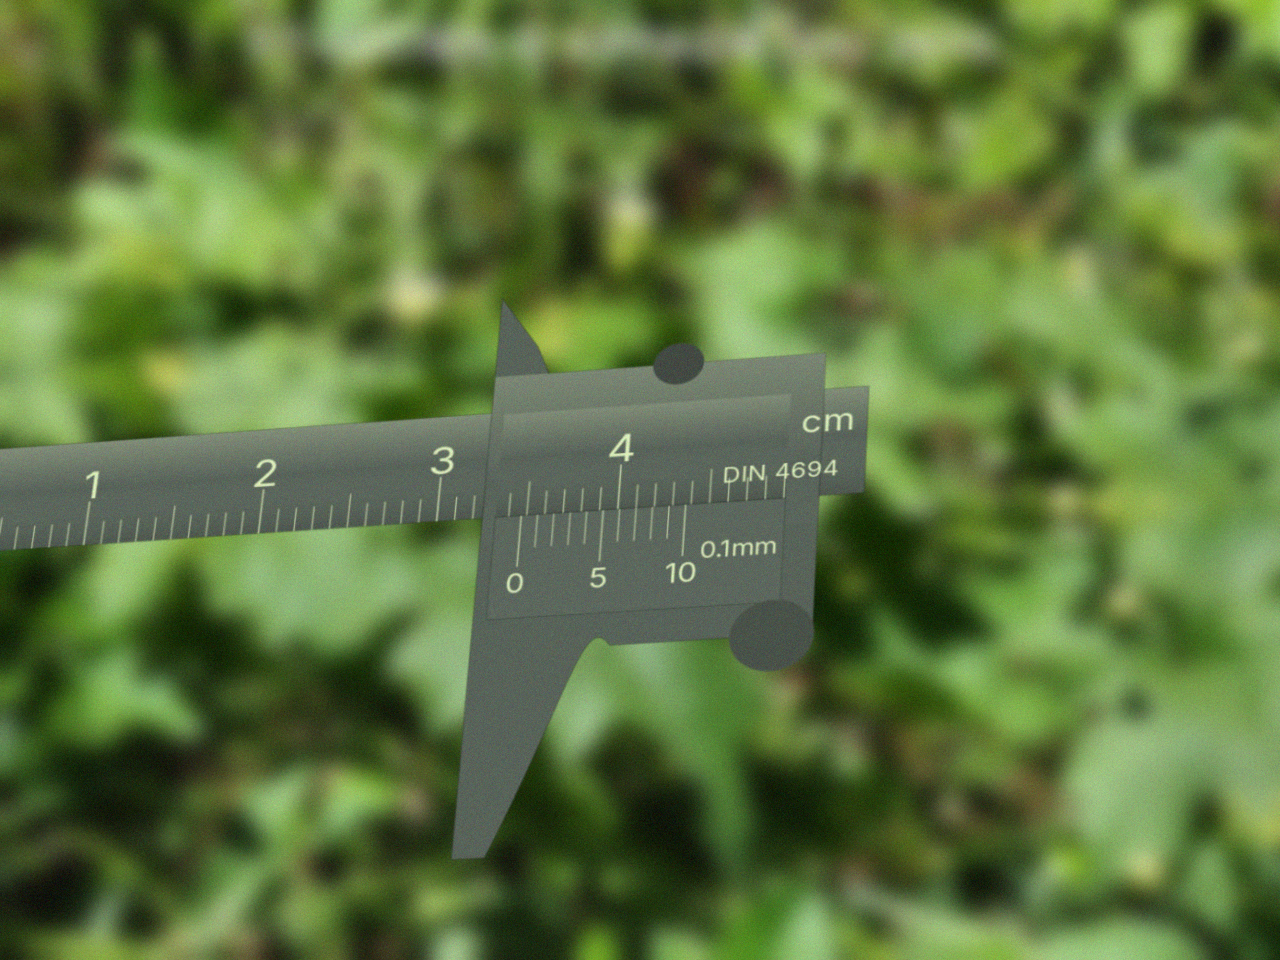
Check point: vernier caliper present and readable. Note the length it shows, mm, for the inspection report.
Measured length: 34.7 mm
